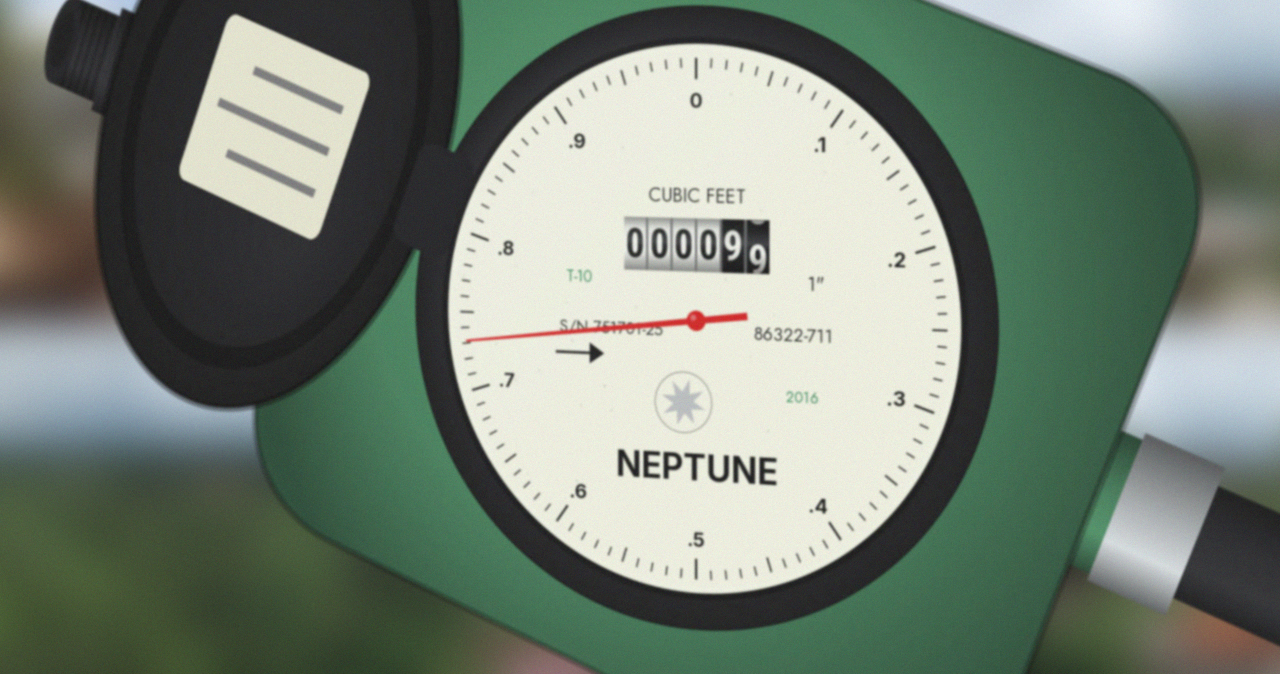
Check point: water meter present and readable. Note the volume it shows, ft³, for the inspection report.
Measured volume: 98.73 ft³
